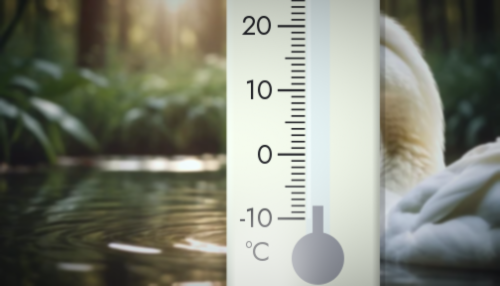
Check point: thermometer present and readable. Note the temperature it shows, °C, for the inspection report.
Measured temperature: -8 °C
